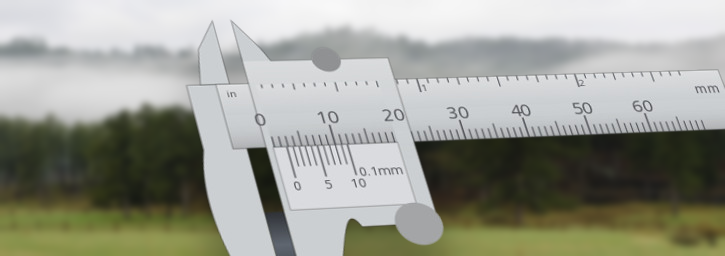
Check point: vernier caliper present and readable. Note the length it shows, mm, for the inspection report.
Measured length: 2.8 mm
